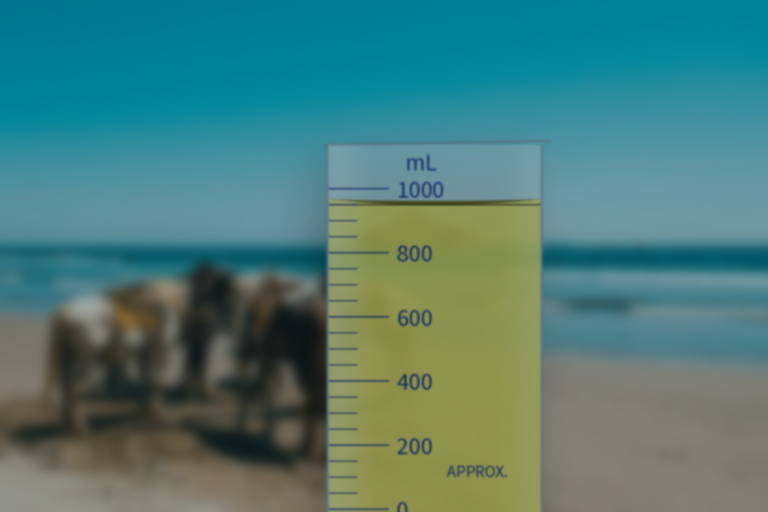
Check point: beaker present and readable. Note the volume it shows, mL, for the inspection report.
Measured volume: 950 mL
